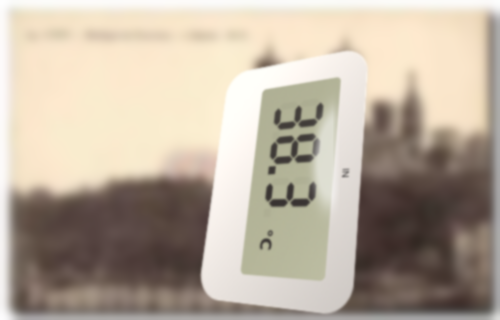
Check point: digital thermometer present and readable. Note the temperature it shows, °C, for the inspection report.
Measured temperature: 38.3 °C
